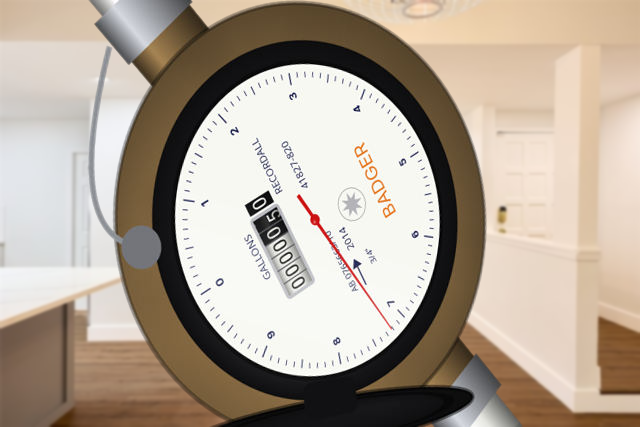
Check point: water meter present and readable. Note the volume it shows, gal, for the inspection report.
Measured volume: 47.2 gal
